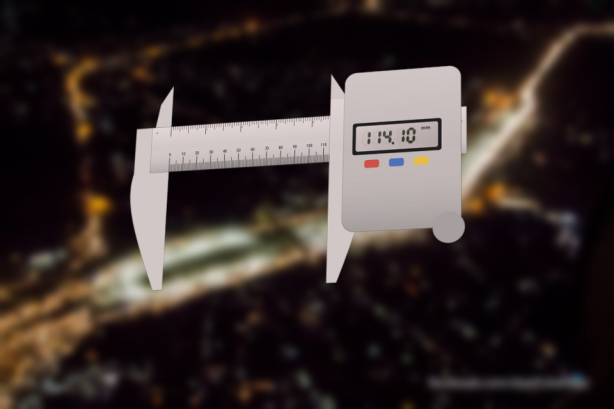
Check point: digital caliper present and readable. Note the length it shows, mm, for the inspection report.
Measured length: 114.10 mm
